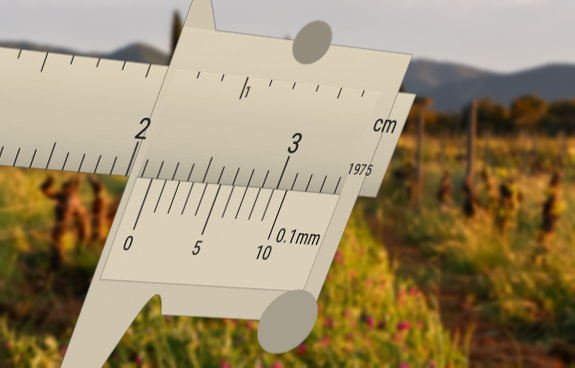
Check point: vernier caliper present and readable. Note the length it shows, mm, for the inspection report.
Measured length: 21.7 mm
